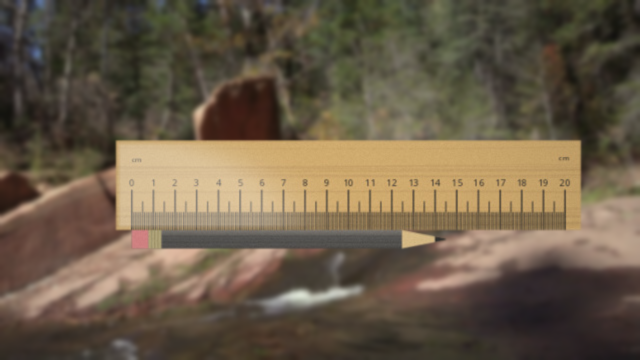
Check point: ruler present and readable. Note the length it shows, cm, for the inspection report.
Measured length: 14.5 cm
